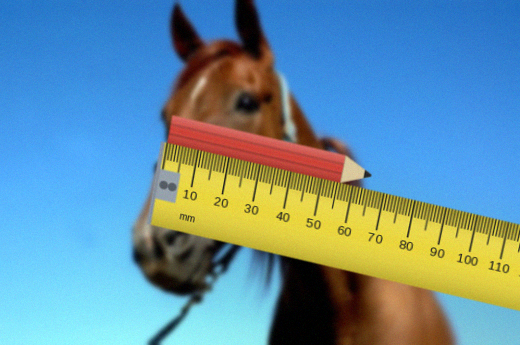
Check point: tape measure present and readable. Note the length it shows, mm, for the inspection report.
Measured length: 65 mm
